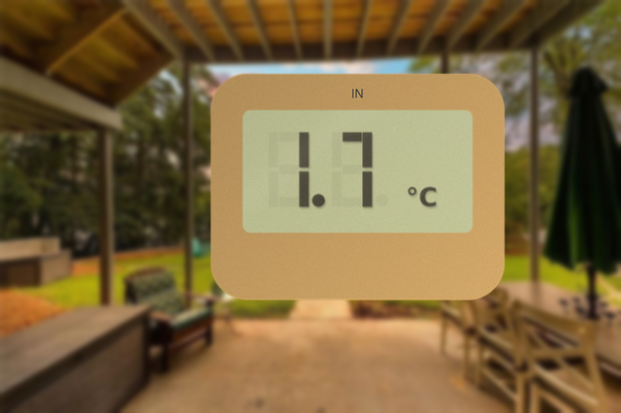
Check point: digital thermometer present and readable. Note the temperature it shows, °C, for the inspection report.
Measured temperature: 1.7 °C
